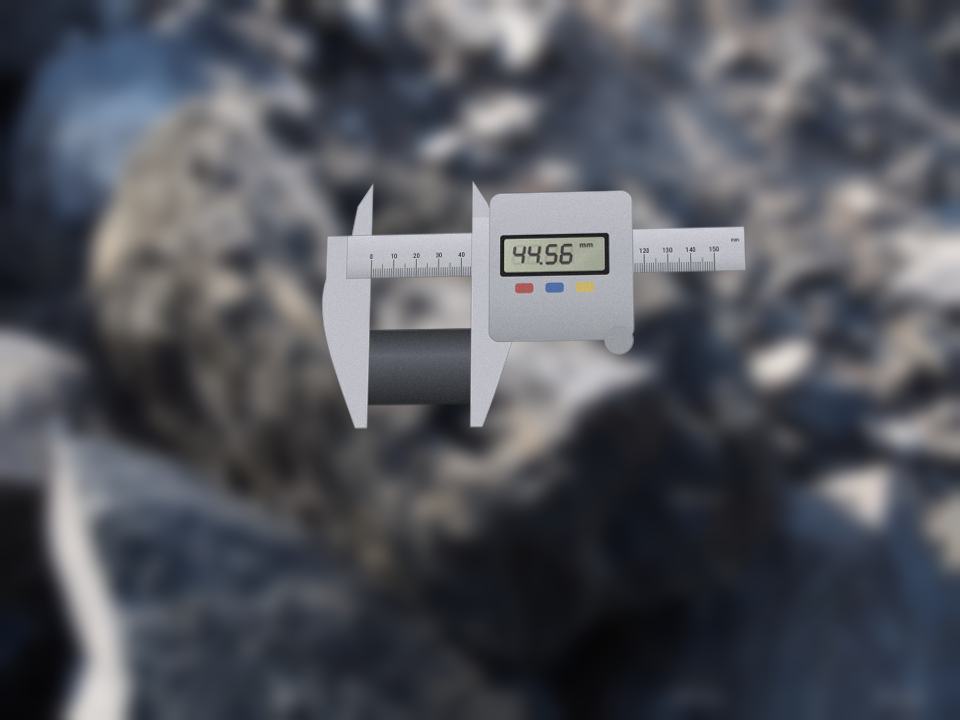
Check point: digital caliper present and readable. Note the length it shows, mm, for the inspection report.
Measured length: 44.56 mm
